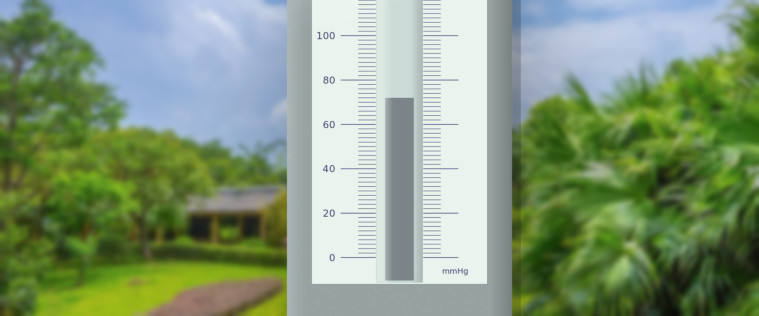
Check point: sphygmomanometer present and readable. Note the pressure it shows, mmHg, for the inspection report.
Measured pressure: 72 mmHg
